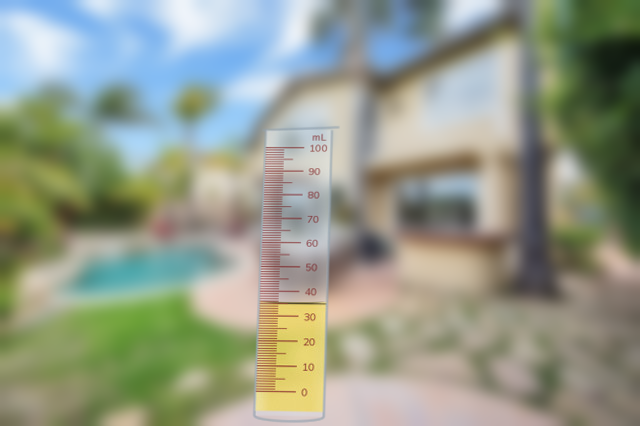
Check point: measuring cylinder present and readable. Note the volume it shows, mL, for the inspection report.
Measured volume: 35 mL
